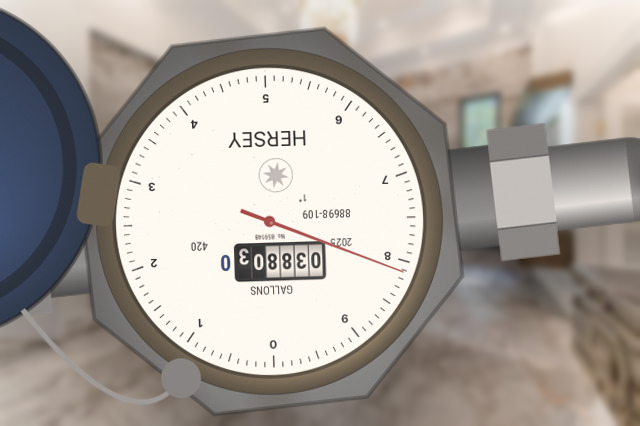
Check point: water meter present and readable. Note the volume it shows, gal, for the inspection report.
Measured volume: 388028.1 gal
